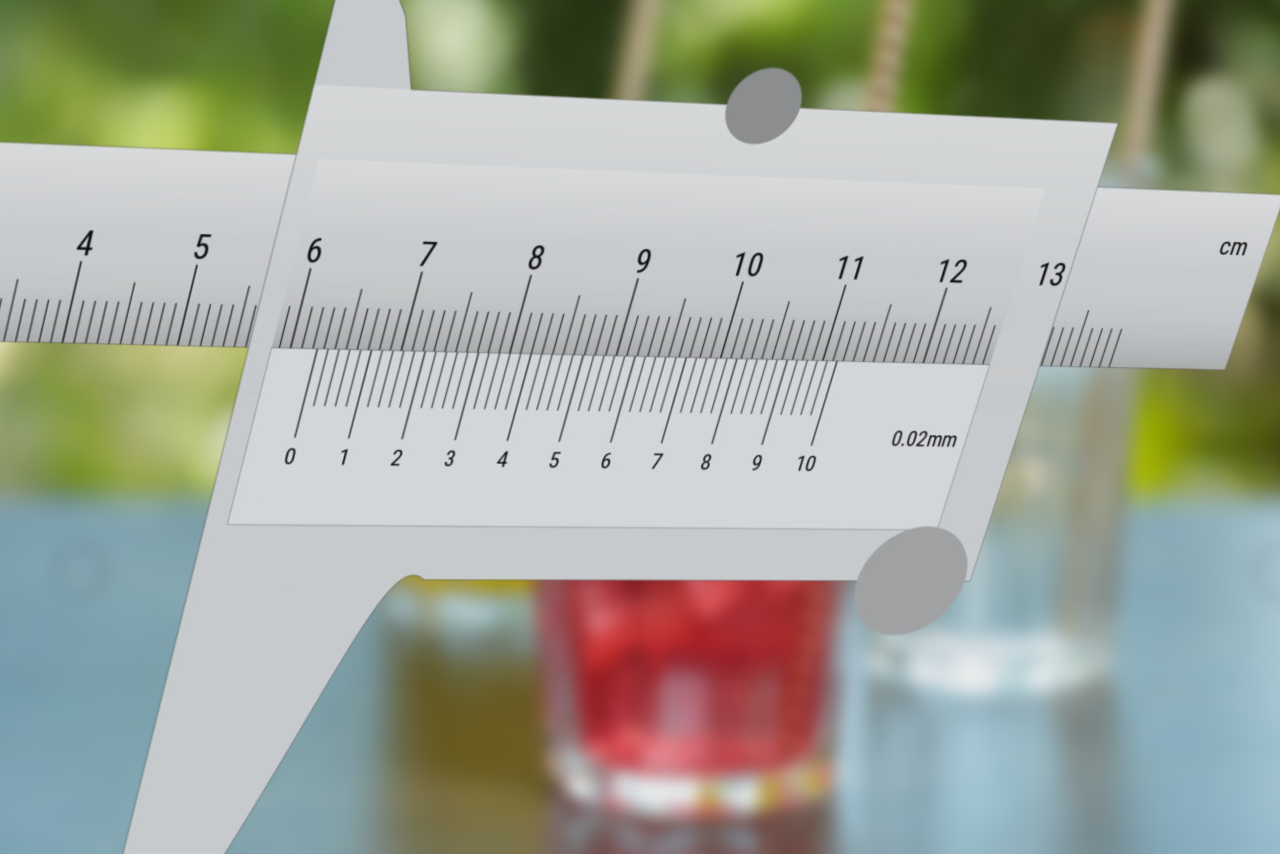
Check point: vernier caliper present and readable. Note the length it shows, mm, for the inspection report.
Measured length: 62.4 mm
